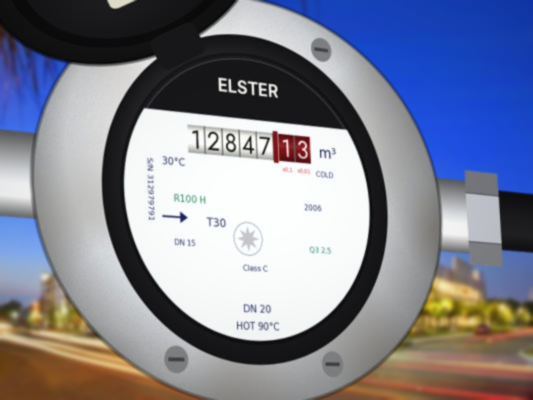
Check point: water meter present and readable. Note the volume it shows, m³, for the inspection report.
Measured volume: 12847.13 m³
